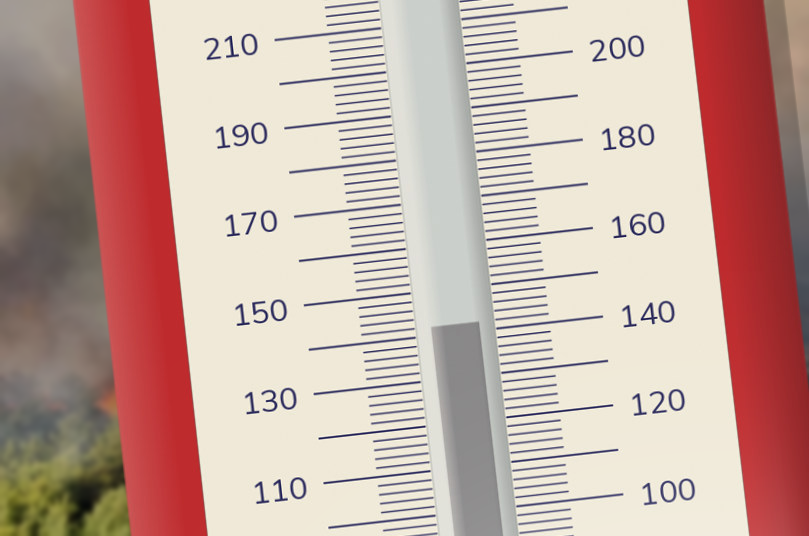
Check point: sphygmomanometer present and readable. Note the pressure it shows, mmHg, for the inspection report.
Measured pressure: 142 mmHg
